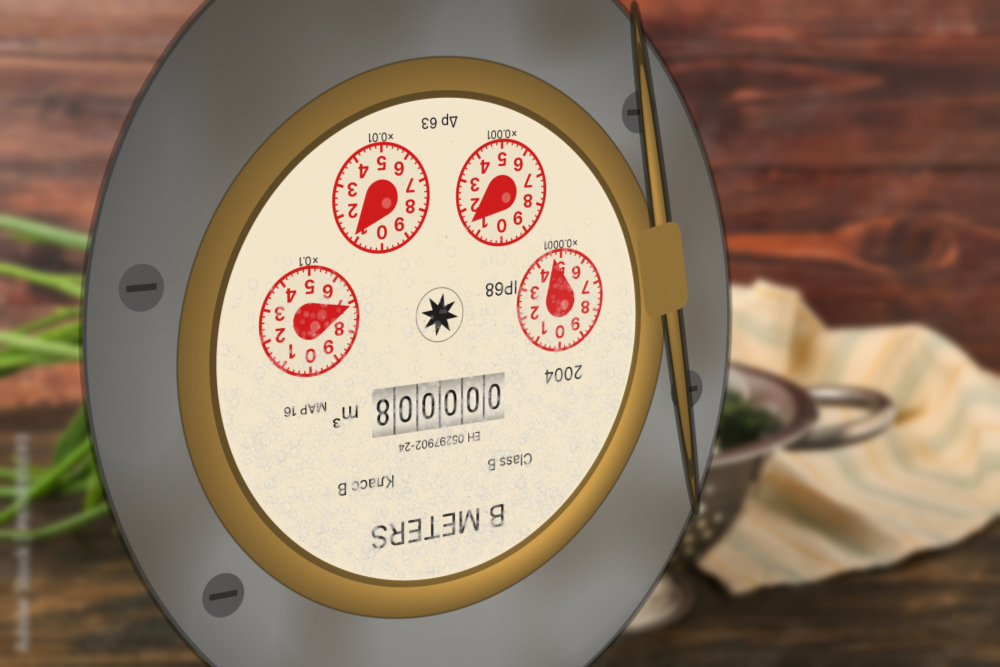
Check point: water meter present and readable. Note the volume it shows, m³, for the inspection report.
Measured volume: 8.7114 m³
